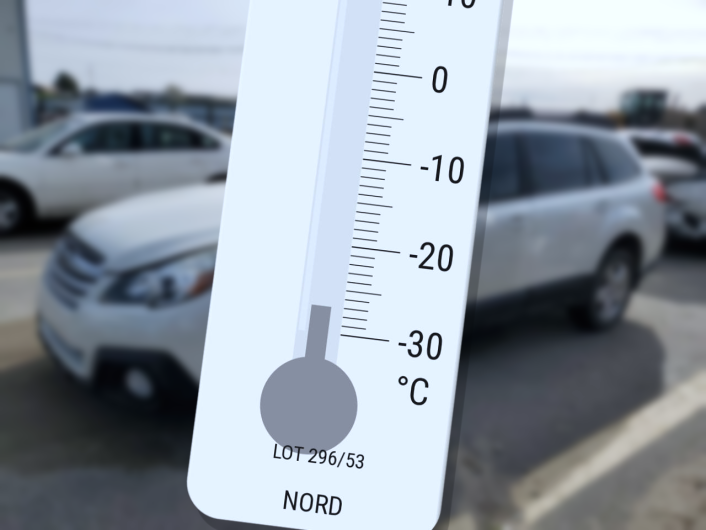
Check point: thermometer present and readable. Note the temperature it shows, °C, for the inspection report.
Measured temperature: -27 °C
